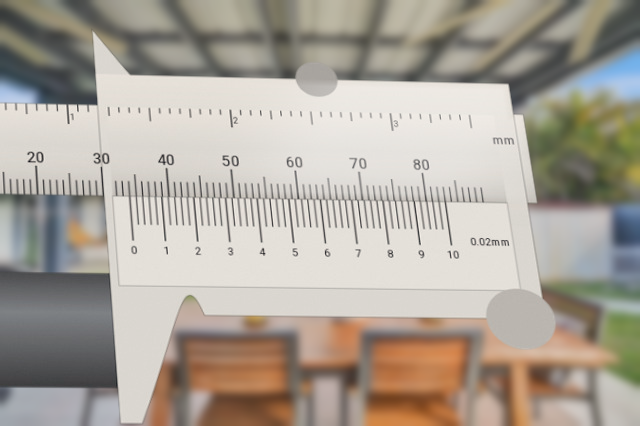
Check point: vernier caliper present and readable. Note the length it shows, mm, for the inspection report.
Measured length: 34.0 mm
